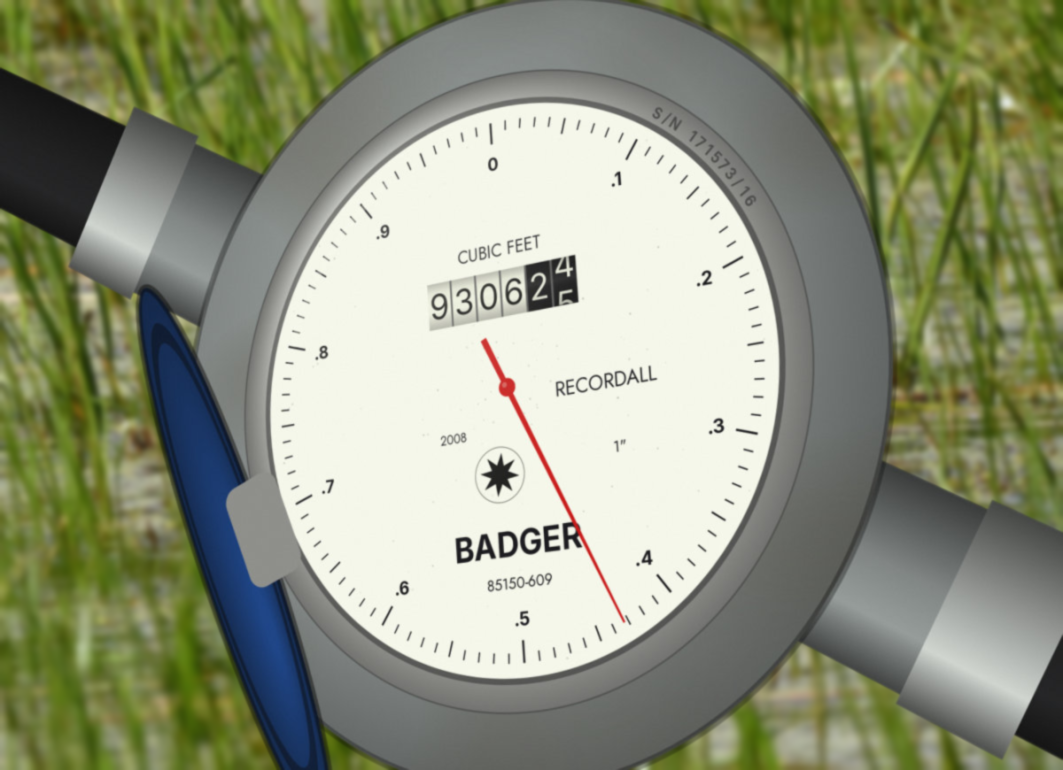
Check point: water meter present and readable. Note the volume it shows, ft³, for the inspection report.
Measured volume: 930624.43 ft³
